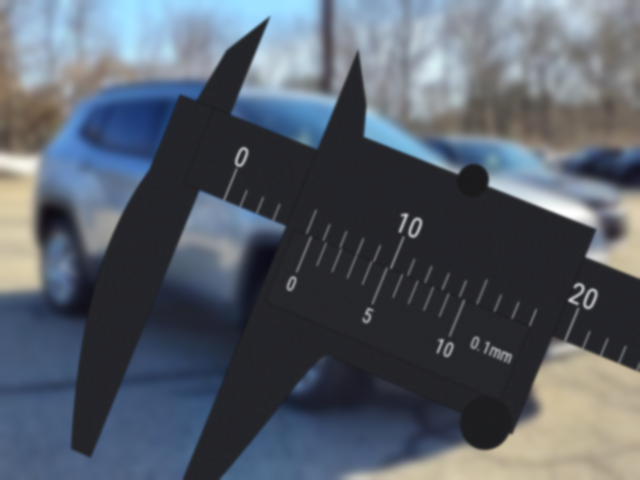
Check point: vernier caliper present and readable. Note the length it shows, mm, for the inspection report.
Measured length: 5.3 mm
